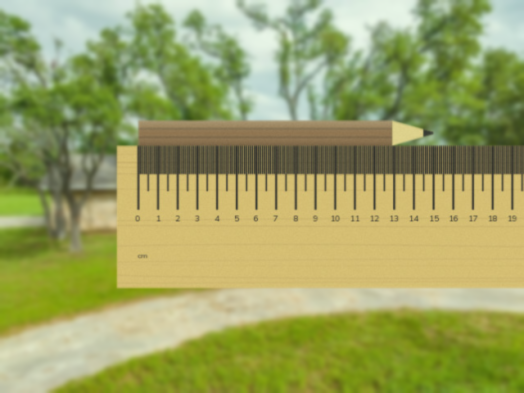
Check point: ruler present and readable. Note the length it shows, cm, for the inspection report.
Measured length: 15 cm
